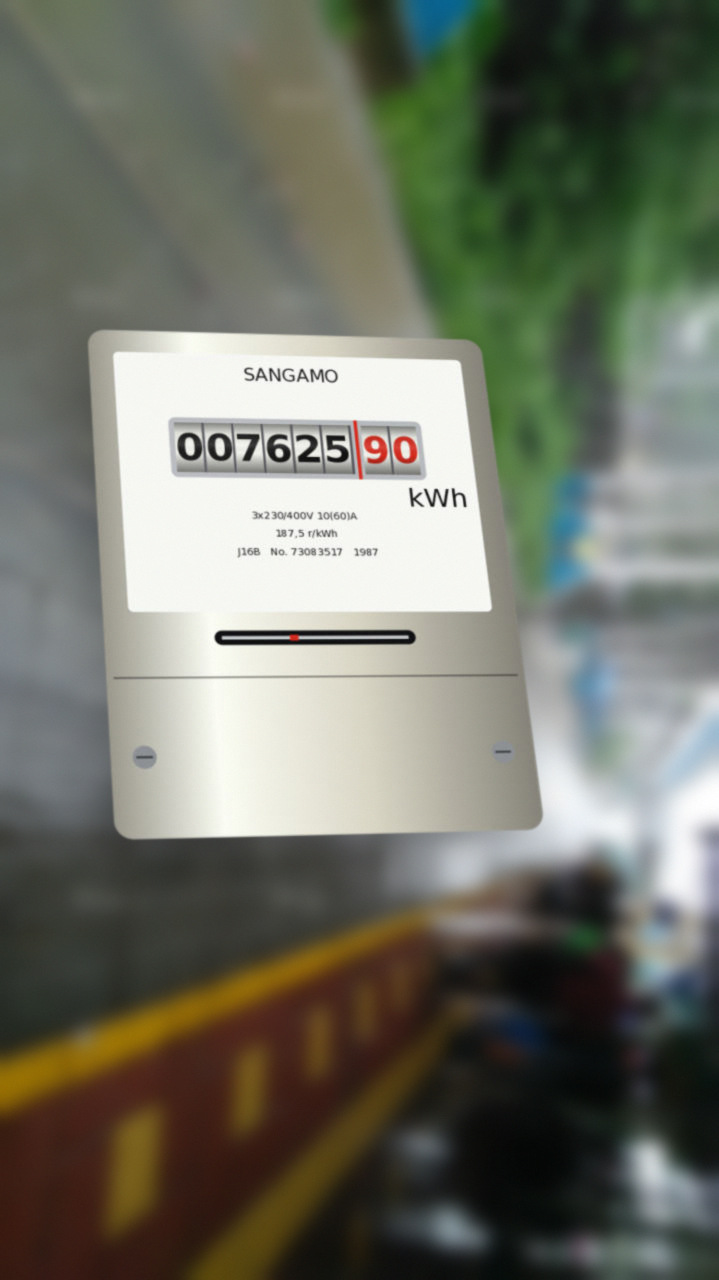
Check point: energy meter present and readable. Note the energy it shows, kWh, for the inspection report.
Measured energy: 7625.90 kWh
